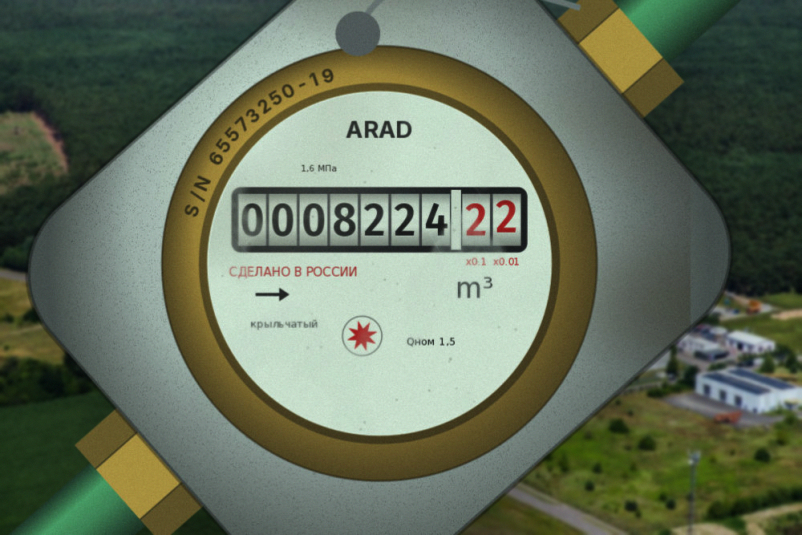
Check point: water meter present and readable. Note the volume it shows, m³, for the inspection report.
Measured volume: 8224.22 m³
